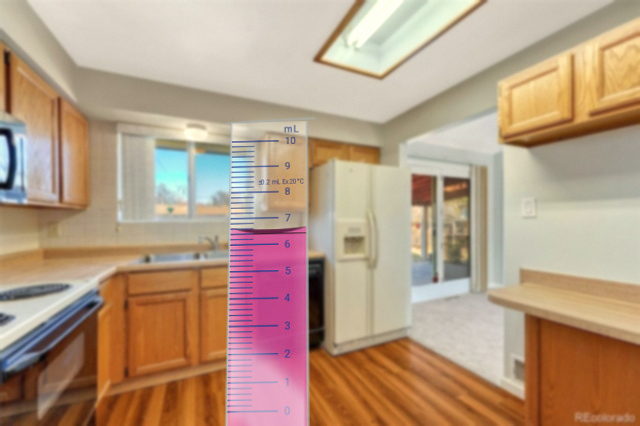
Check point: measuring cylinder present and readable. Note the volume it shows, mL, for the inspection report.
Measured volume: 6.4 mL
